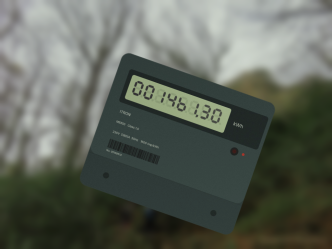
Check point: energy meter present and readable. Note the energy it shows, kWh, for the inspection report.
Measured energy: 1461.30 kWh
